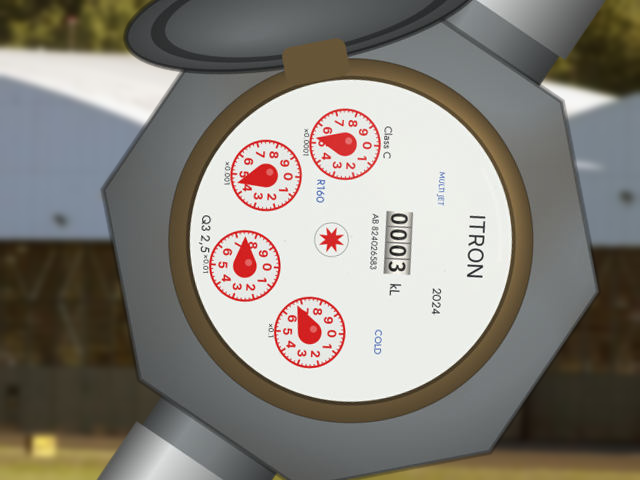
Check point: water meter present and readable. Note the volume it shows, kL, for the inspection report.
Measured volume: 3.6745 kL
